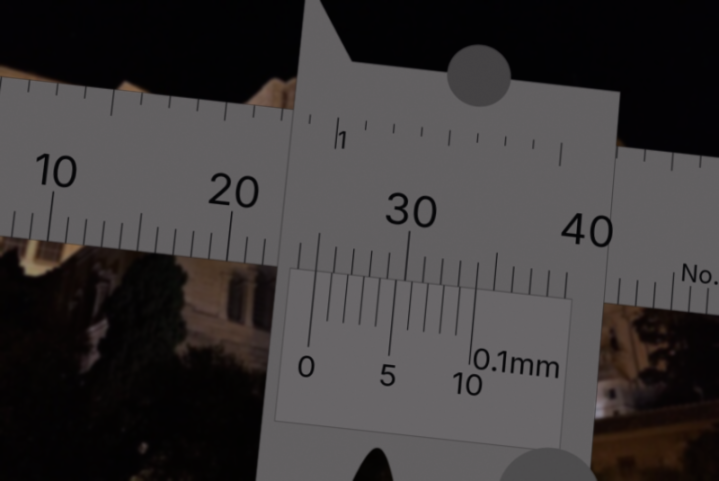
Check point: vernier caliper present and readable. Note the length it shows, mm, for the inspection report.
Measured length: 25.0 mm
